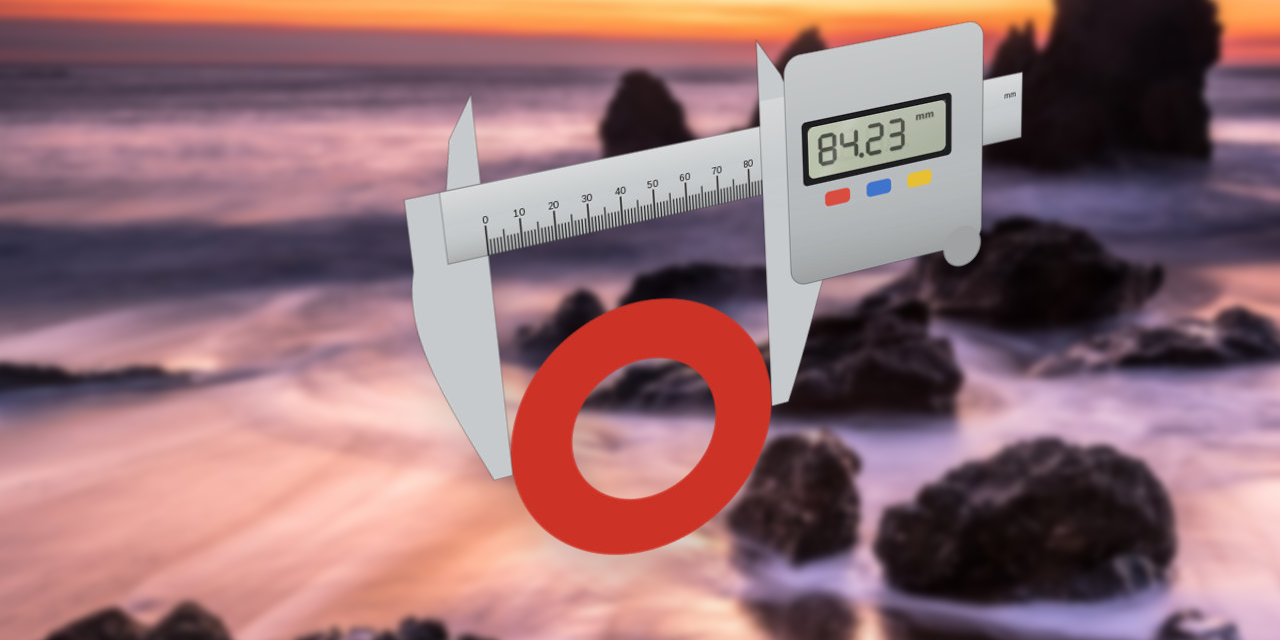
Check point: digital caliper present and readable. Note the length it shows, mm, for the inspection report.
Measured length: 84.23 mm
